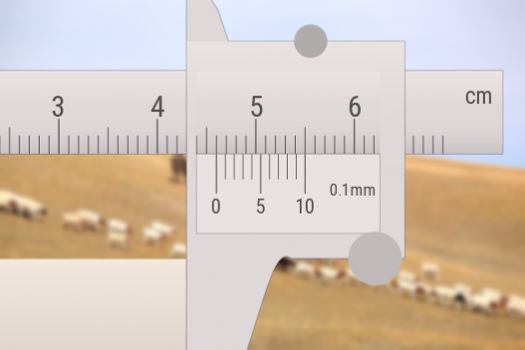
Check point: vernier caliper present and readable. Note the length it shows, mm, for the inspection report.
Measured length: 46.0 mm
